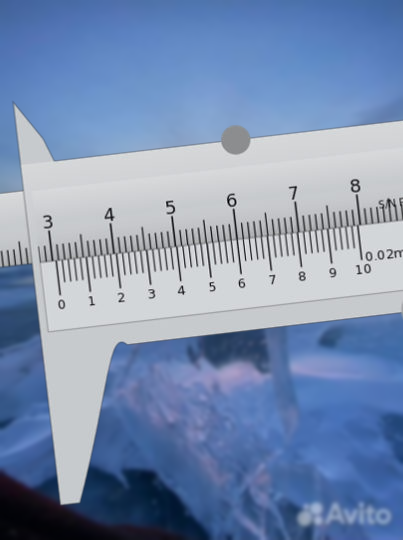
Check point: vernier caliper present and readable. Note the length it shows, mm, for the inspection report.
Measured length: 30.6 mm
